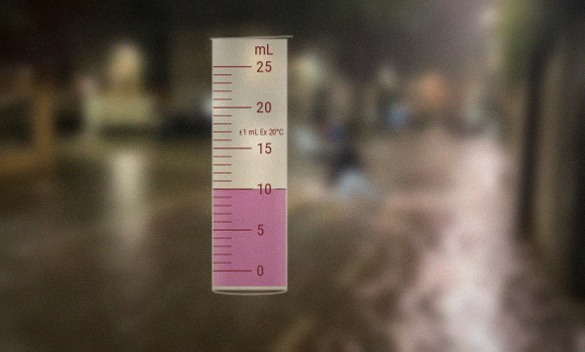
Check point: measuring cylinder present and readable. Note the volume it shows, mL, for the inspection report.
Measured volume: 10 mL
